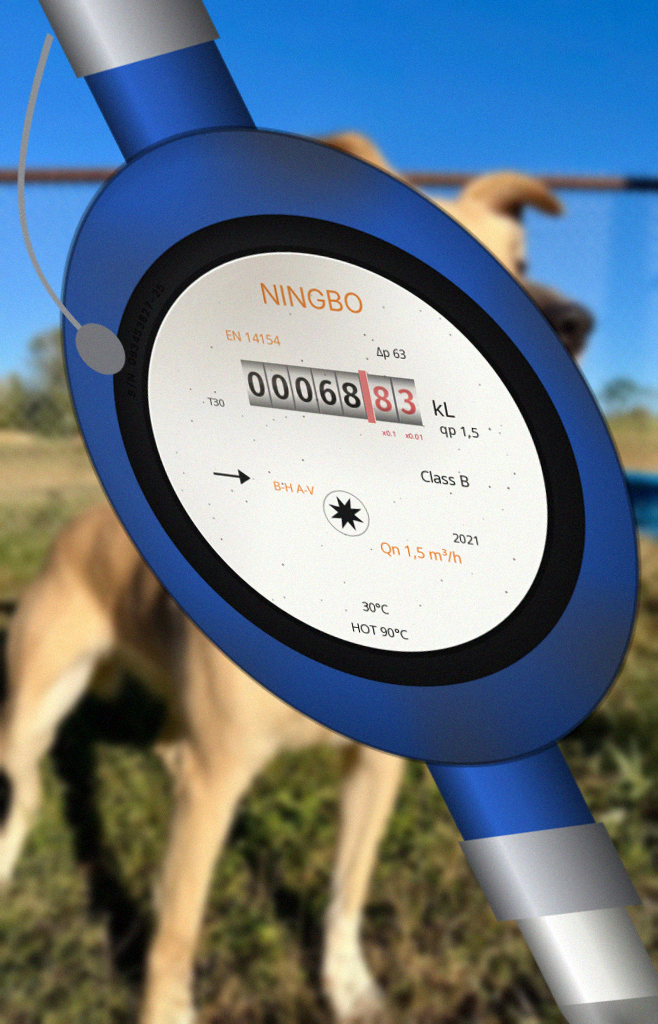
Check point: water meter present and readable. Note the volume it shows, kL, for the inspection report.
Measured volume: 68.83 kL
